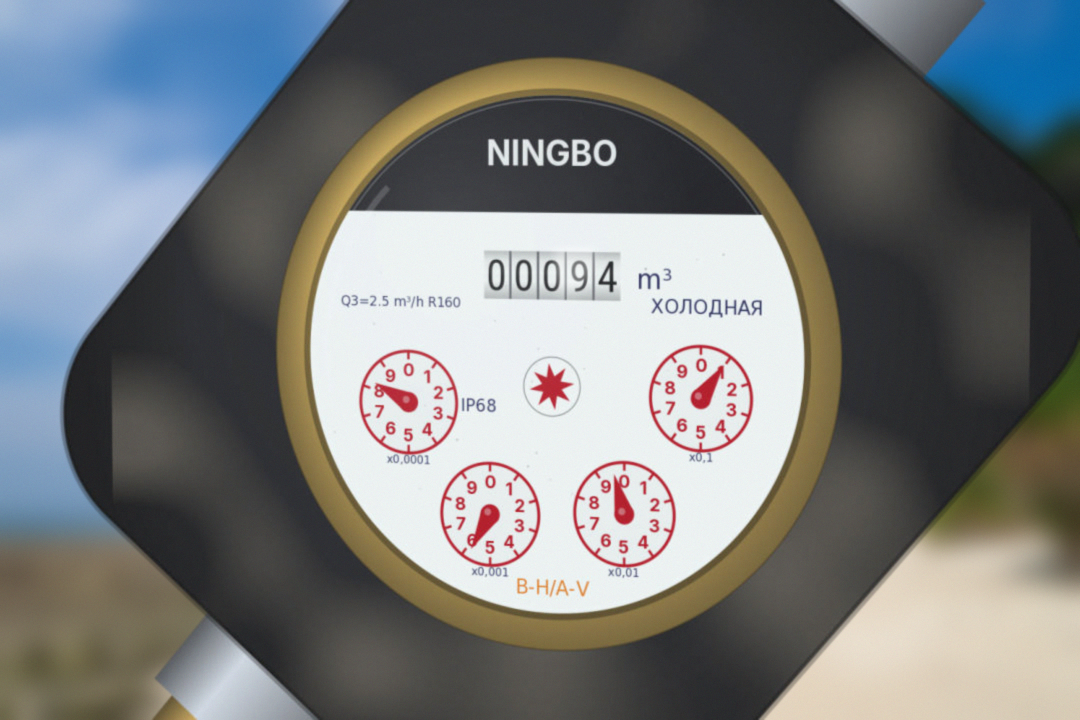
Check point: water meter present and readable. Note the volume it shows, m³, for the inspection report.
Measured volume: 94.0958 m³
